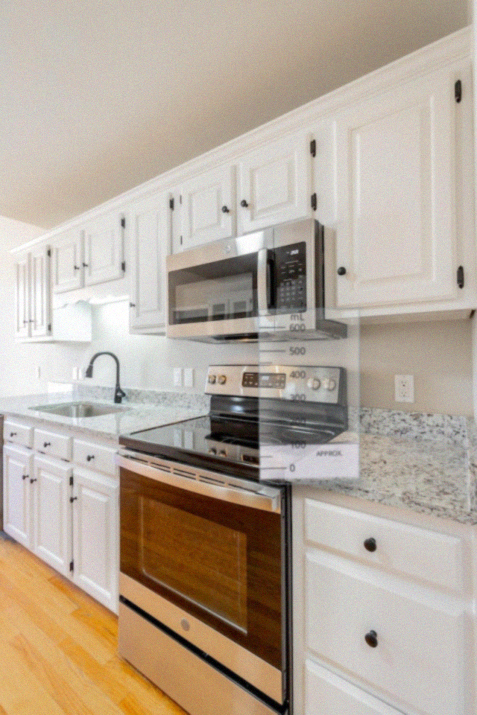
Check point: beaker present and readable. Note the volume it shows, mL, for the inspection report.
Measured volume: 100 mL
